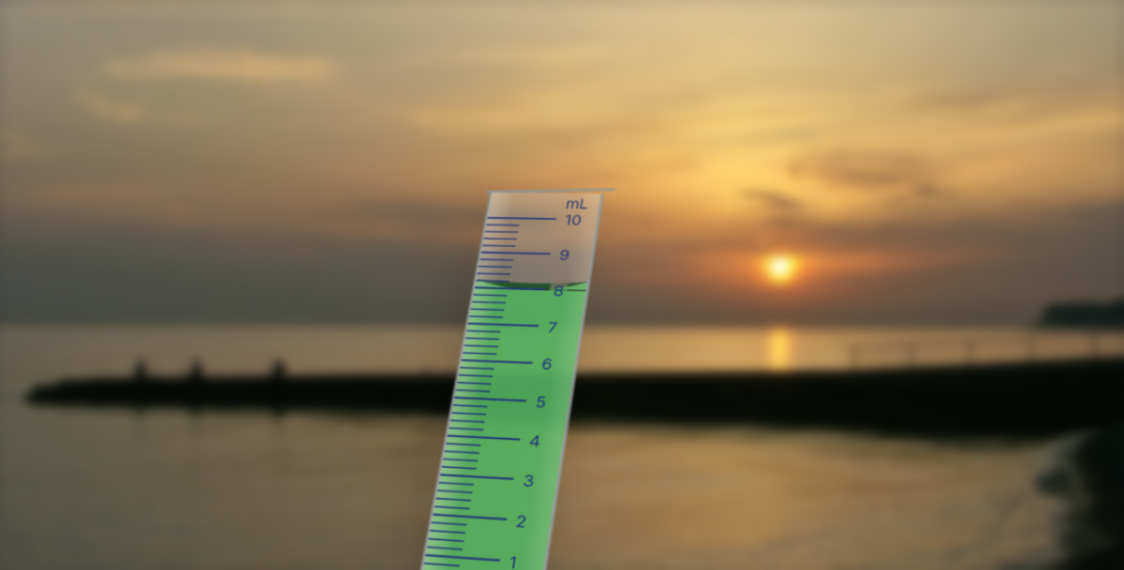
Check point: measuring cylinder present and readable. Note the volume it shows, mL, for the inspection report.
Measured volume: 8 mL
